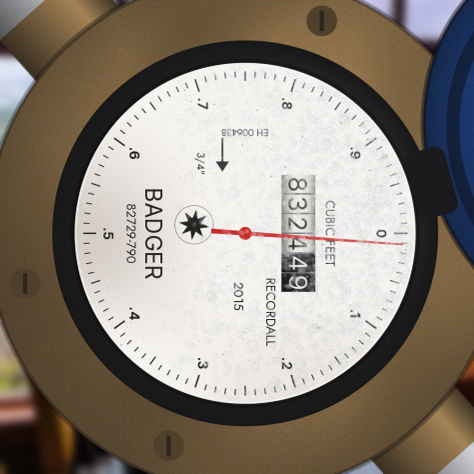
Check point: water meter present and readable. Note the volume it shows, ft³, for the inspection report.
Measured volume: 832449.01 ft³
